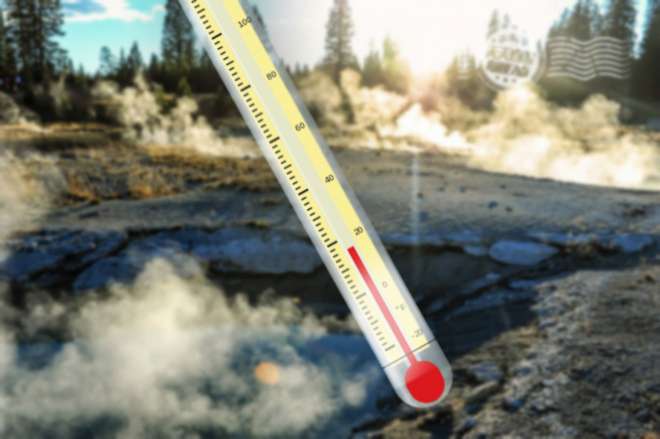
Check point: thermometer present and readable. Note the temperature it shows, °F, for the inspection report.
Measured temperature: 16 °F
